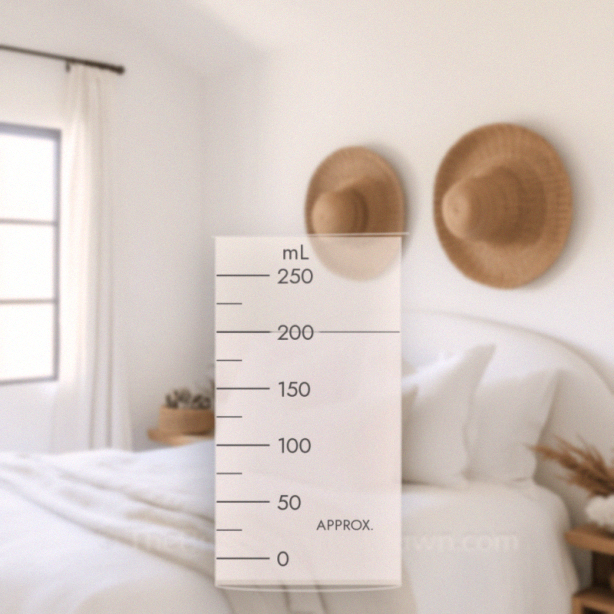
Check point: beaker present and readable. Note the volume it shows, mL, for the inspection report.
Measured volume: 200 mL
